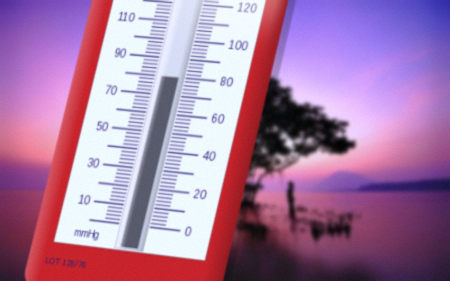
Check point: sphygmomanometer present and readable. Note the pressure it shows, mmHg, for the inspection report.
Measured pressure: 80 mmHg
